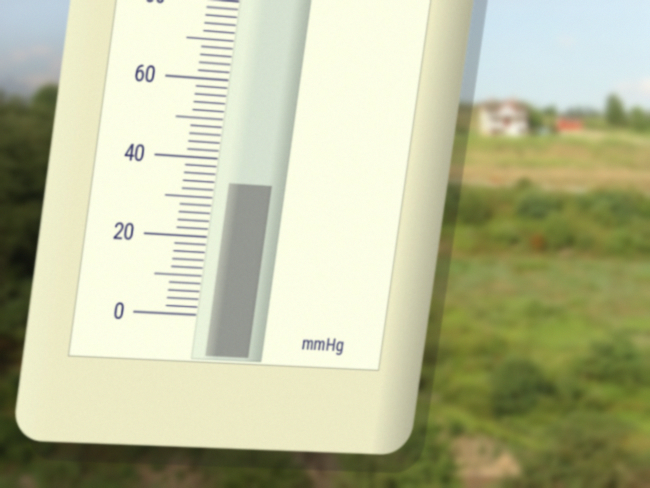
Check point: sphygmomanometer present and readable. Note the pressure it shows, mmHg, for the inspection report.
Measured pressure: 34 mmHg
